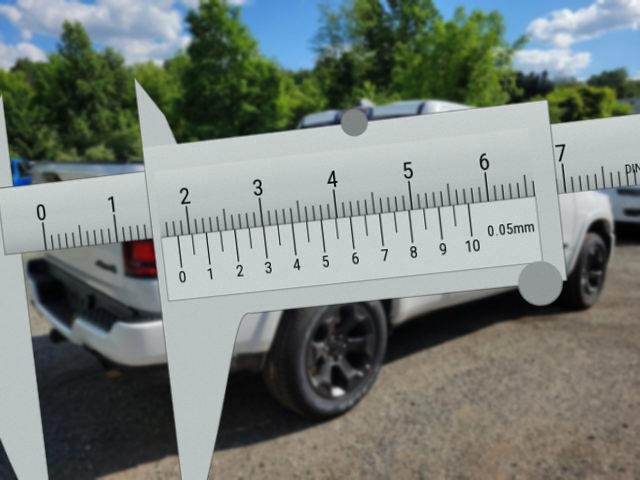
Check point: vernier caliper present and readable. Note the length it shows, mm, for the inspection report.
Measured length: 18.4 mm
